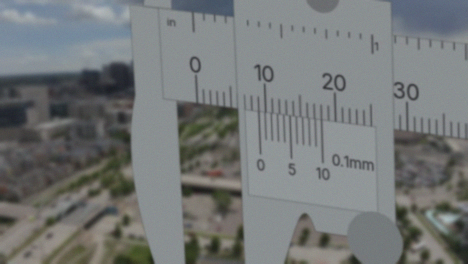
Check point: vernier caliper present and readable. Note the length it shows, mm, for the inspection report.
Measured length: 9.0 mm
